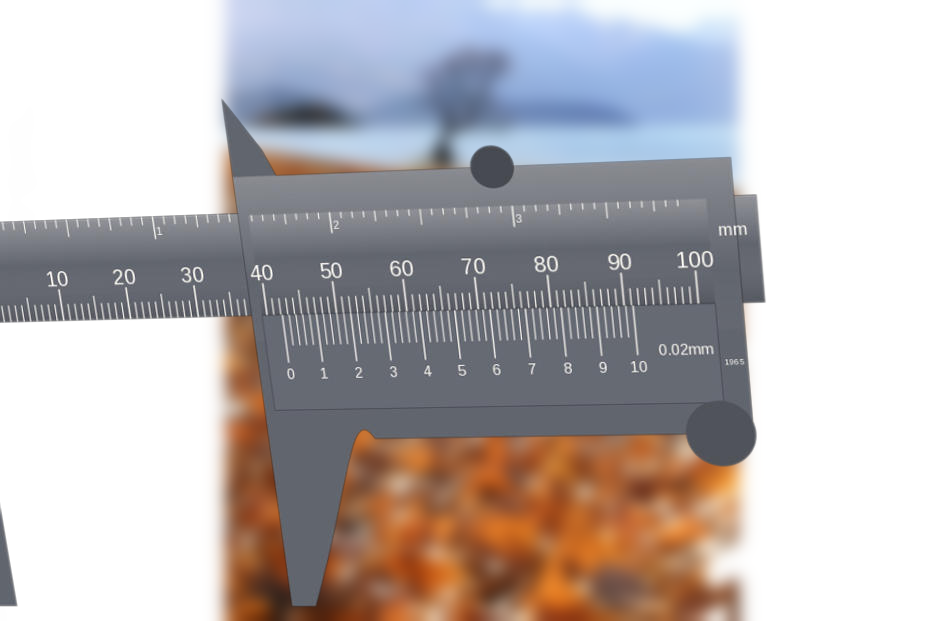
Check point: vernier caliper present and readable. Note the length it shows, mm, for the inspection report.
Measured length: 42.2 mm
